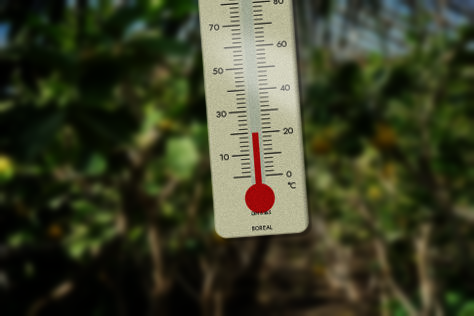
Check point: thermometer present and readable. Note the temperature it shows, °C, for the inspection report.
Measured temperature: 20 °C
